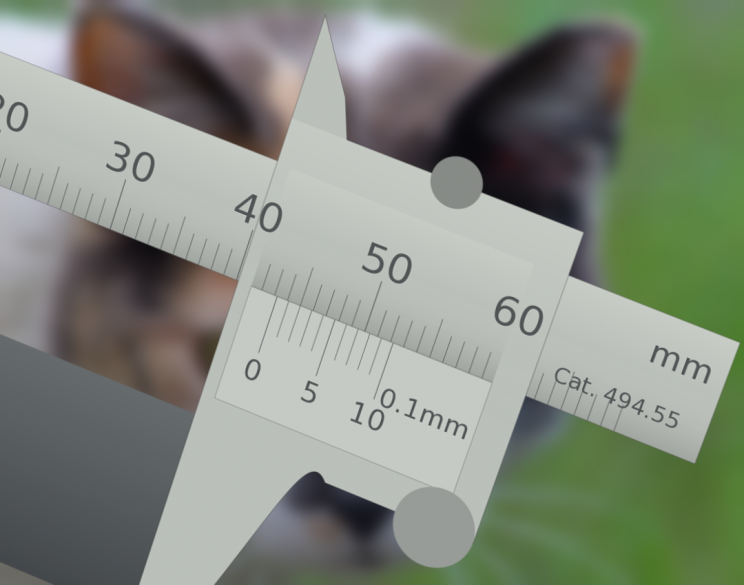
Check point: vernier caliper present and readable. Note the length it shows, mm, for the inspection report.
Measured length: 43.2 mm
